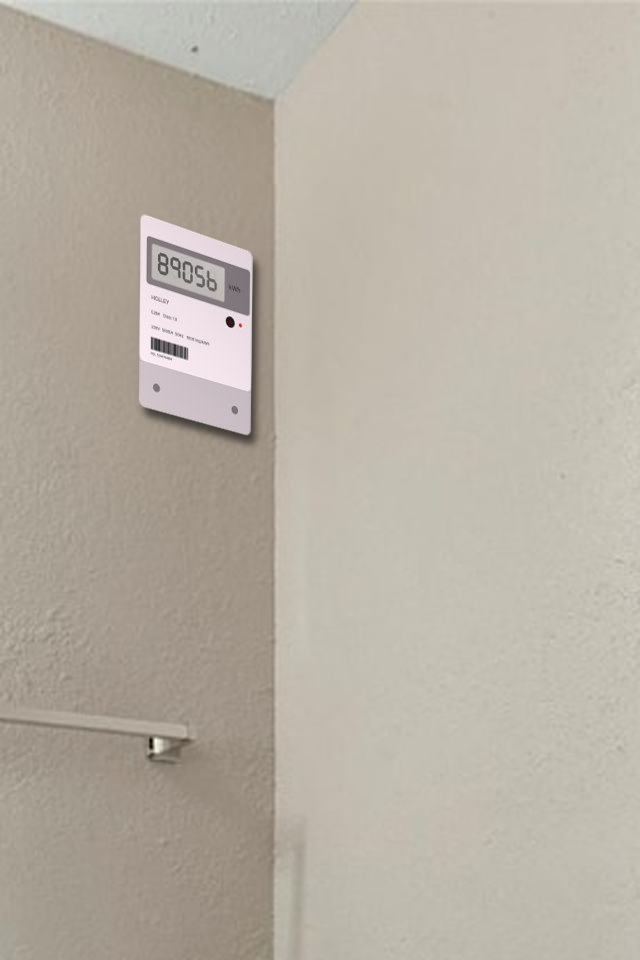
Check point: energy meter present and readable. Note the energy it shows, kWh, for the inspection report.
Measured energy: 89056 kWh
